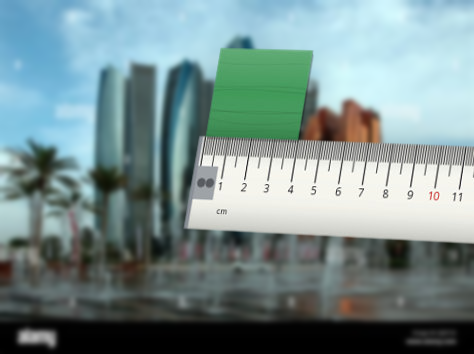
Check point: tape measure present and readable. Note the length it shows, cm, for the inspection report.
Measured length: 4 cm
